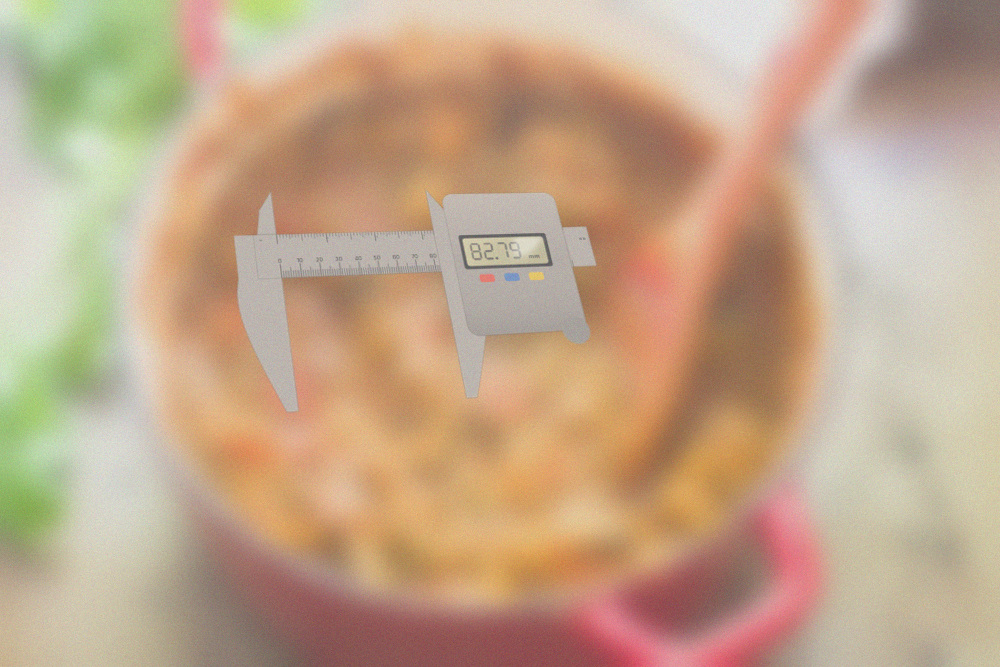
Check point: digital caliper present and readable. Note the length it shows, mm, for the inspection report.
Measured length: 82.79 mm
